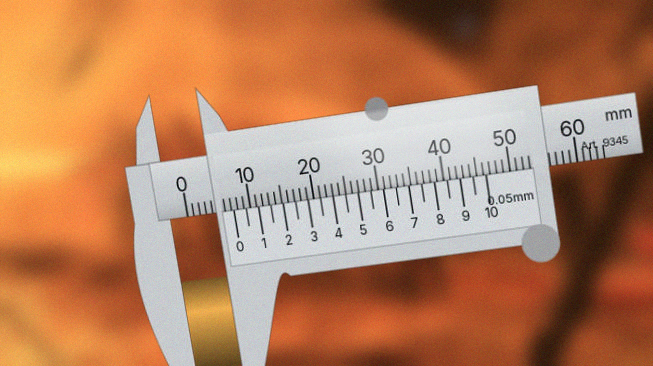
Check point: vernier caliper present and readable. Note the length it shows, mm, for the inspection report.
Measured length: 7.4 mm
